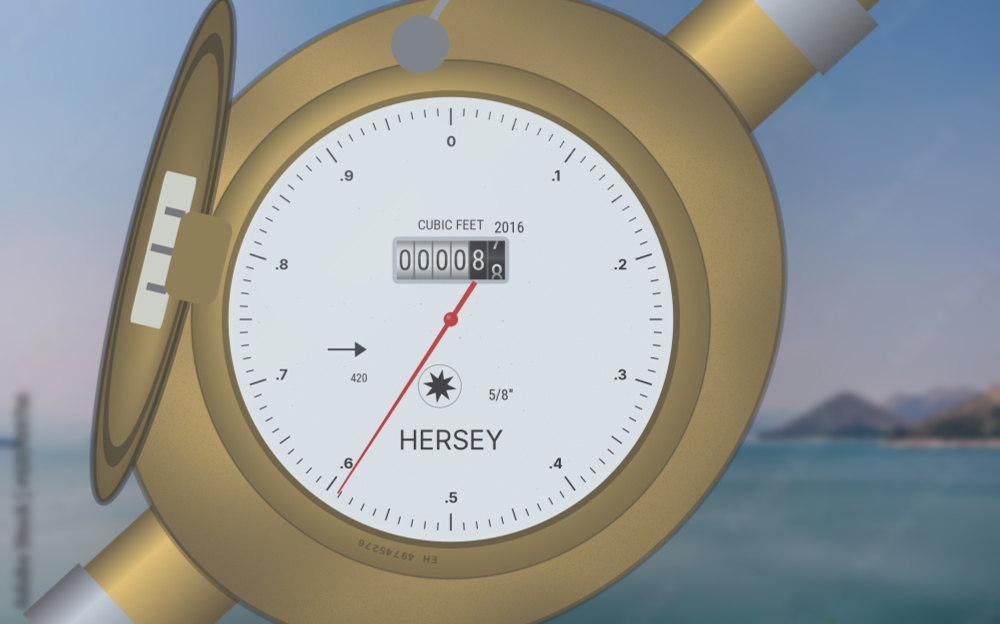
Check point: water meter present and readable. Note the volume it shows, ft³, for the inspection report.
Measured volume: 87.59 ft³
